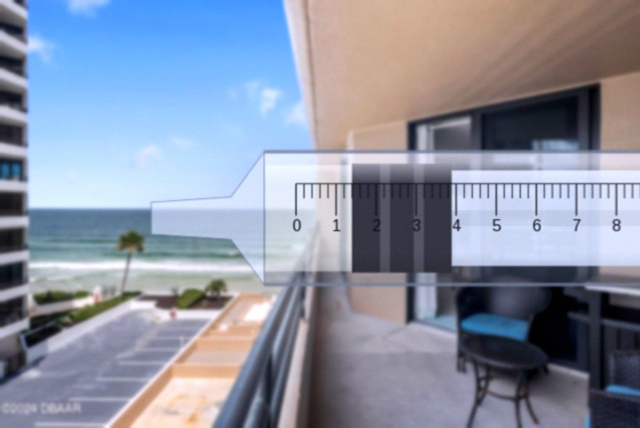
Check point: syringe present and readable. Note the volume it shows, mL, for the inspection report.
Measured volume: 1.4 mL
